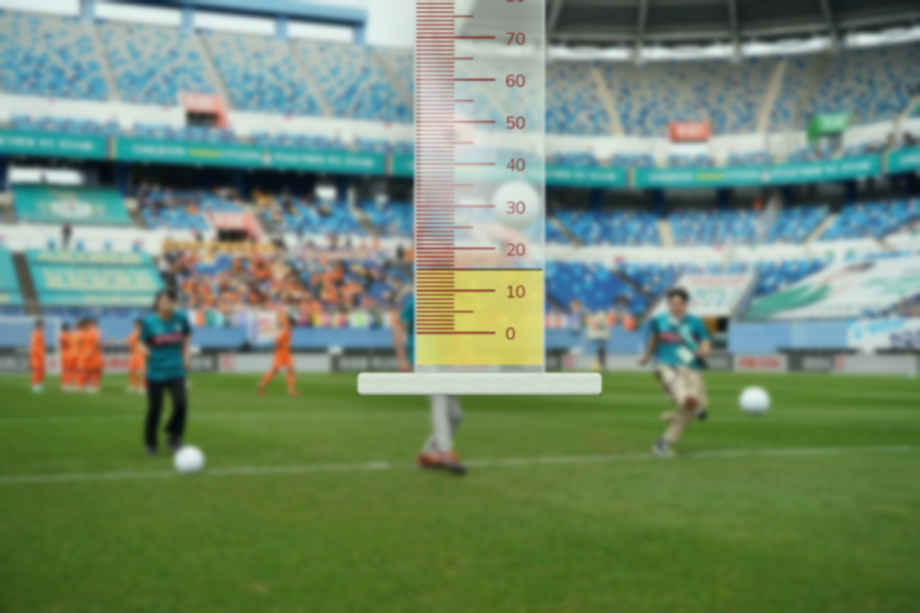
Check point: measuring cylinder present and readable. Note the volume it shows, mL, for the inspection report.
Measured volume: 15 mL
